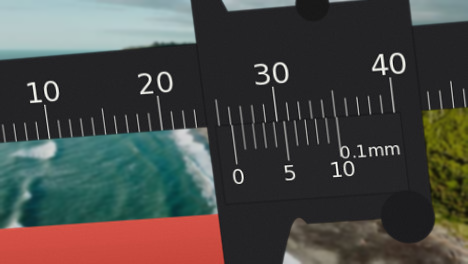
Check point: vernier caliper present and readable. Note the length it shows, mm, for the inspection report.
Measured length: 26.1 mm
